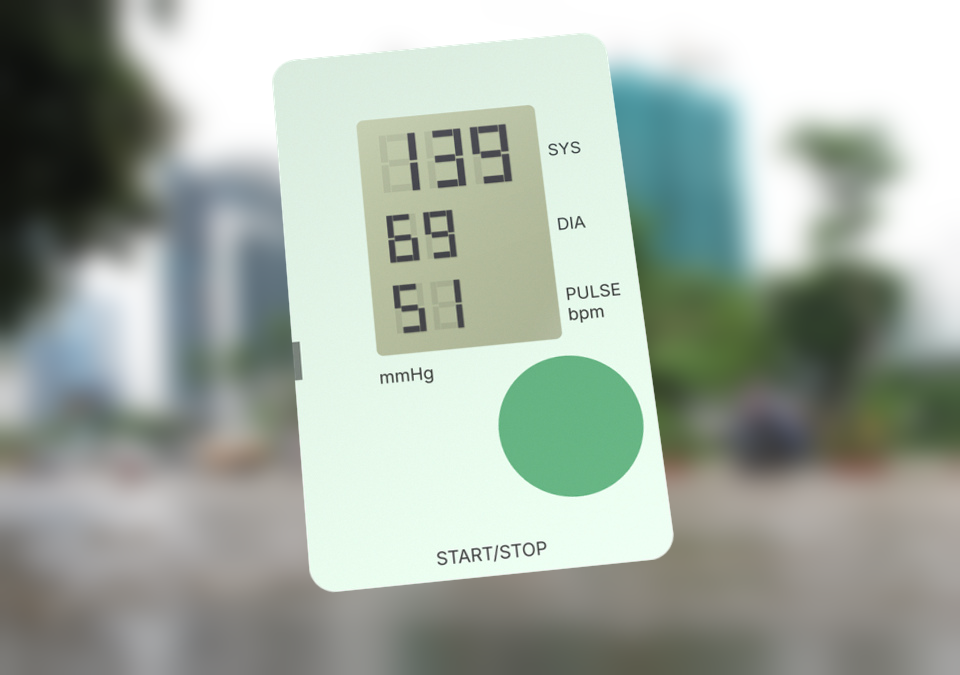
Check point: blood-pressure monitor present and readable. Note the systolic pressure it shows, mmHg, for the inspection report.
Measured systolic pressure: 139 mmHg
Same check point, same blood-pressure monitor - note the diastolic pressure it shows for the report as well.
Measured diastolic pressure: 69 mmHg
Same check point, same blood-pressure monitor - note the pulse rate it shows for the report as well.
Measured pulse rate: 51 bpm
